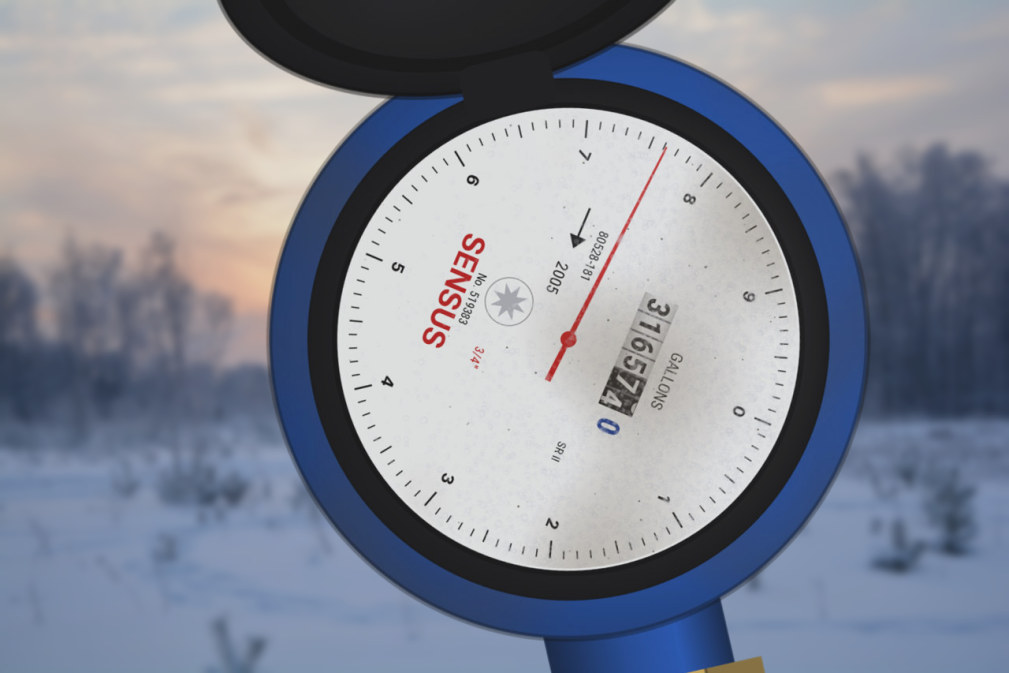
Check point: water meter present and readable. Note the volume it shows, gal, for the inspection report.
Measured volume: 3165737.6 gal
